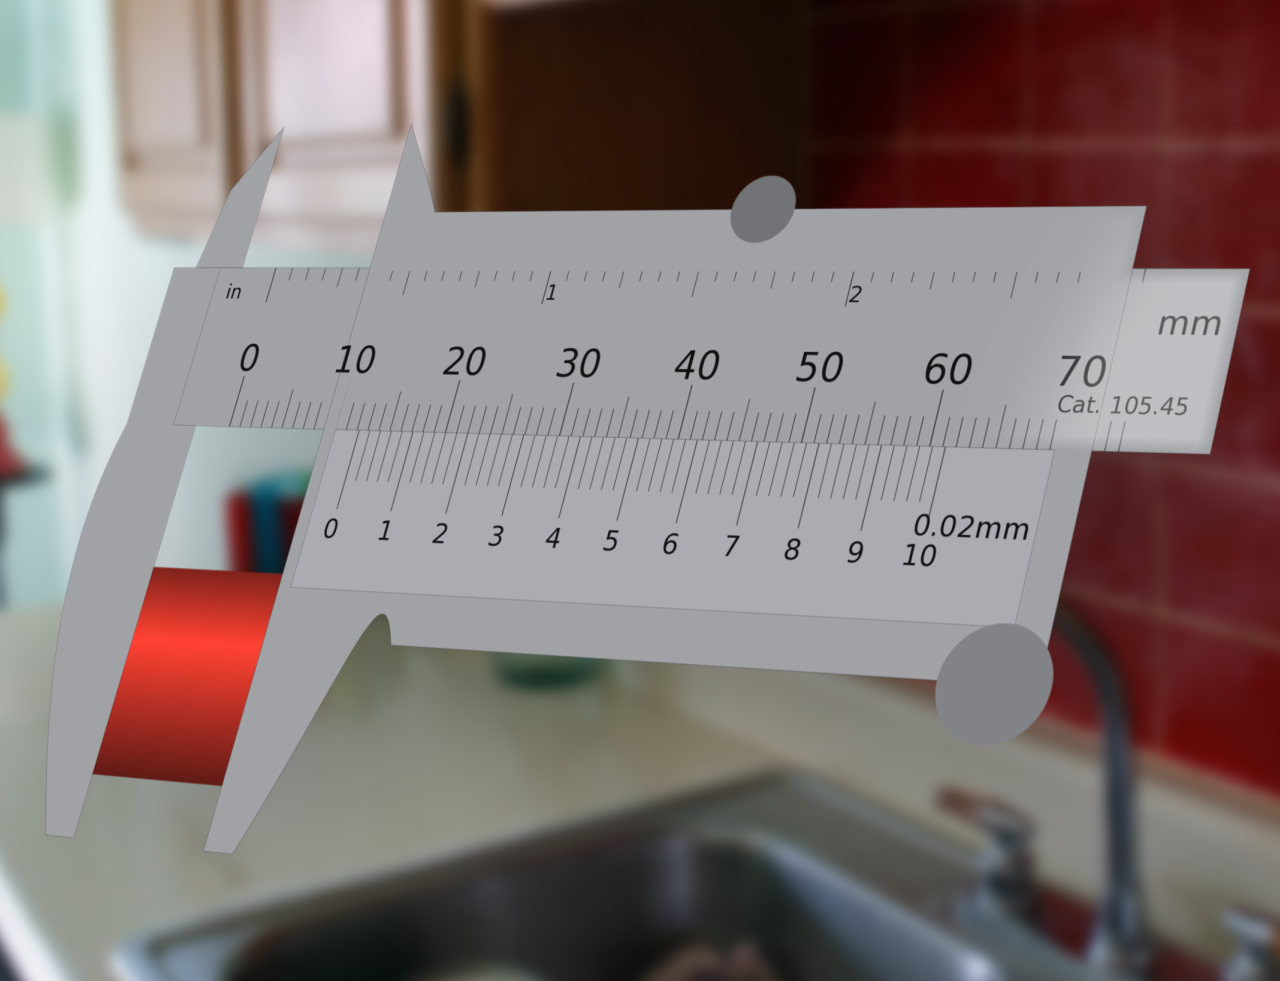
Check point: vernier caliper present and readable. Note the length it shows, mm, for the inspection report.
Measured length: 12.2 mm
